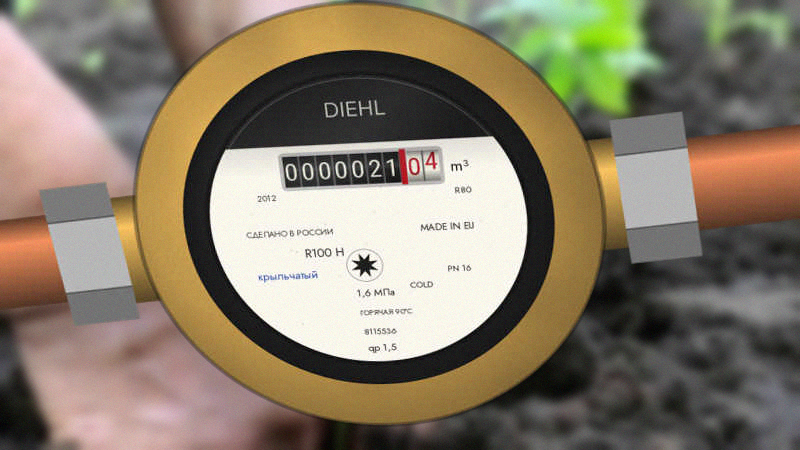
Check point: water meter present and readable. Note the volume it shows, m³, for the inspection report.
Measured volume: 21.04 m³
